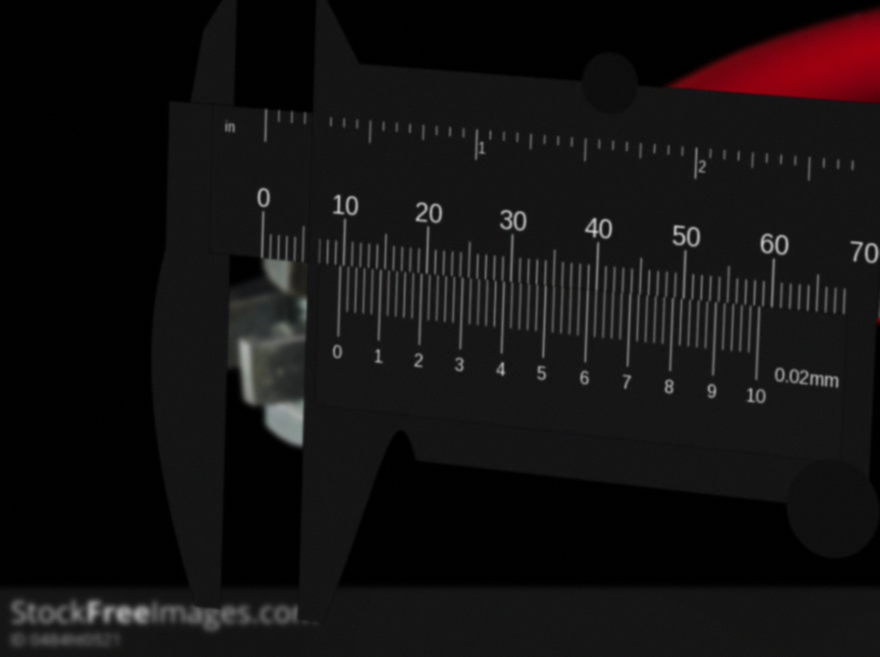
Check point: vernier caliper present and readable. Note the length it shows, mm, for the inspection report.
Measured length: 9.6 mm
